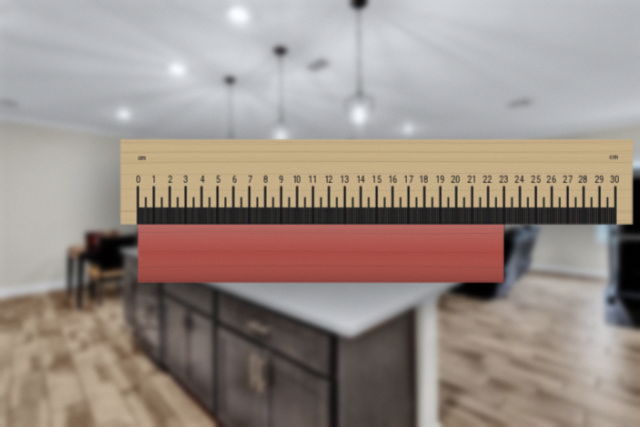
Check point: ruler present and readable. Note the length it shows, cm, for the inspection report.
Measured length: 23 cm
